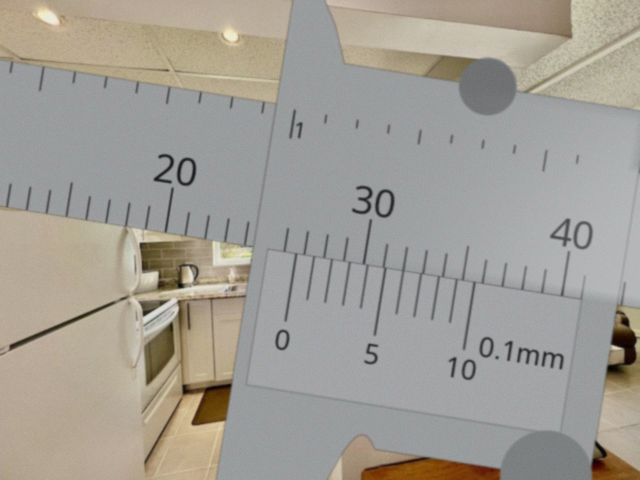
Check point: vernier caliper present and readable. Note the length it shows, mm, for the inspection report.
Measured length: 26.6 mm
